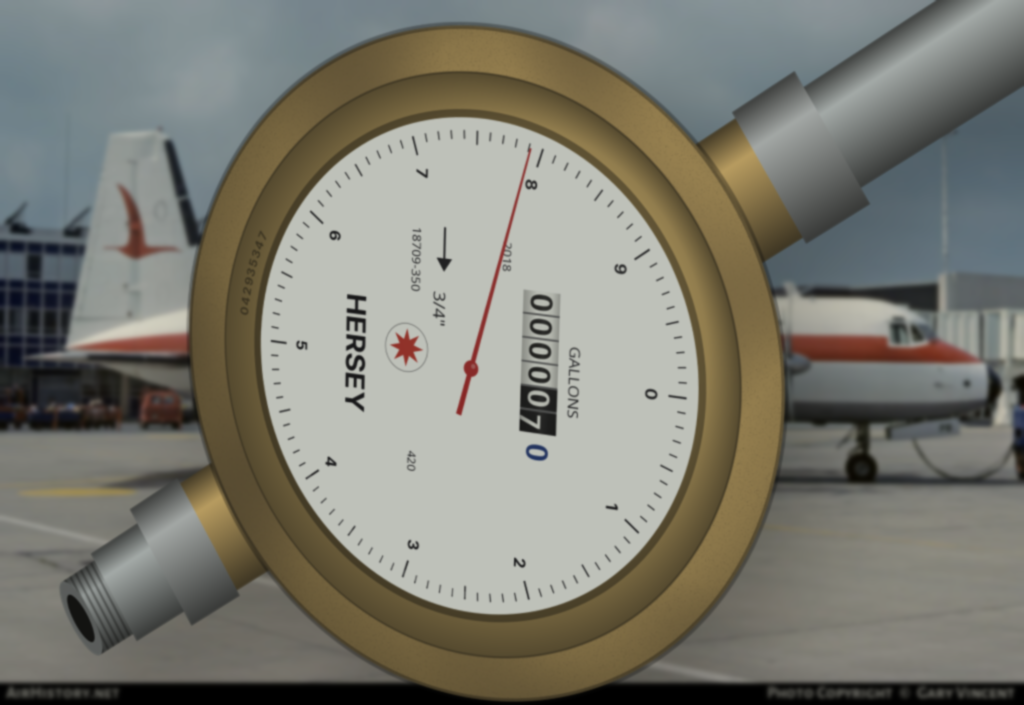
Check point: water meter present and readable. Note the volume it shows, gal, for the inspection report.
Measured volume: 67.9 gal
